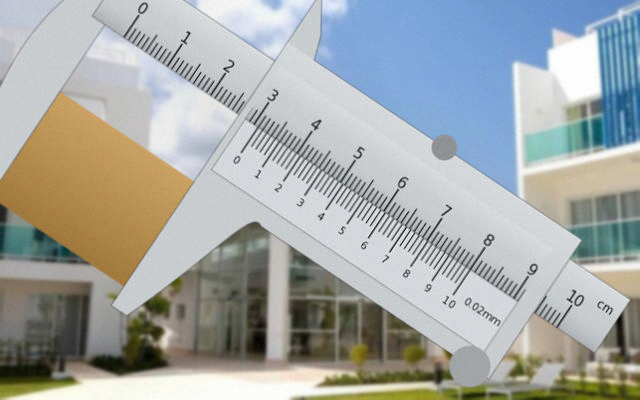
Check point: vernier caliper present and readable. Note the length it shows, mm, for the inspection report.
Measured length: 31.0 mm
